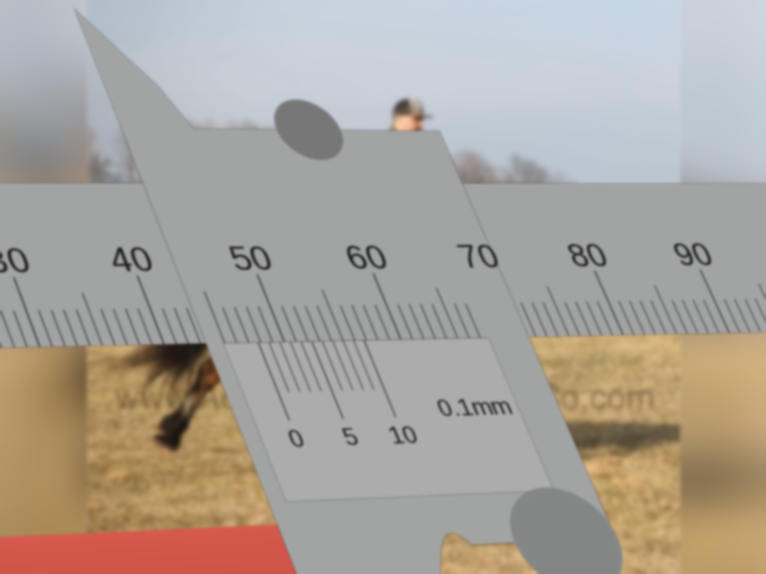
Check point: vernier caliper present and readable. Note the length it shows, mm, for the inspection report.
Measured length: 47.8 mm
